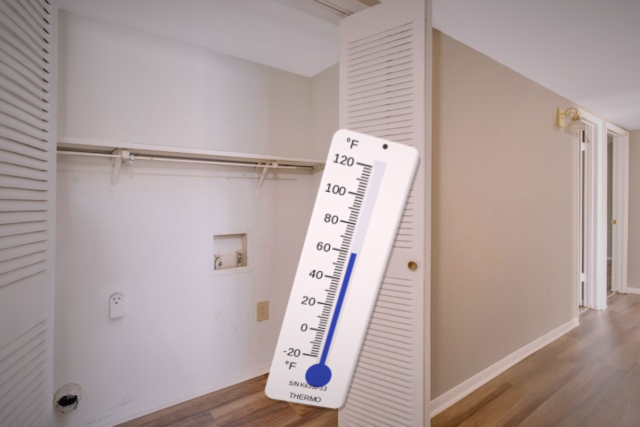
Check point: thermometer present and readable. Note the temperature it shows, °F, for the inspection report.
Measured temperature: 60 °F
